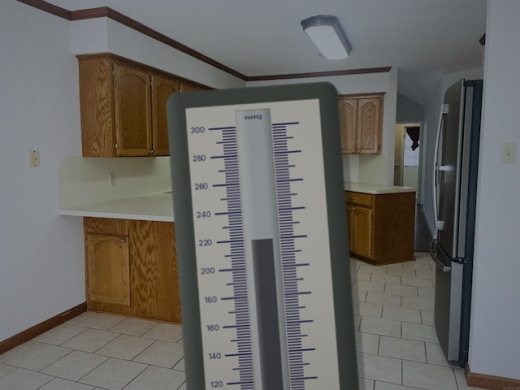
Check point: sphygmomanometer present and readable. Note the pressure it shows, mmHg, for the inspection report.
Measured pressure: 220 mmHg
